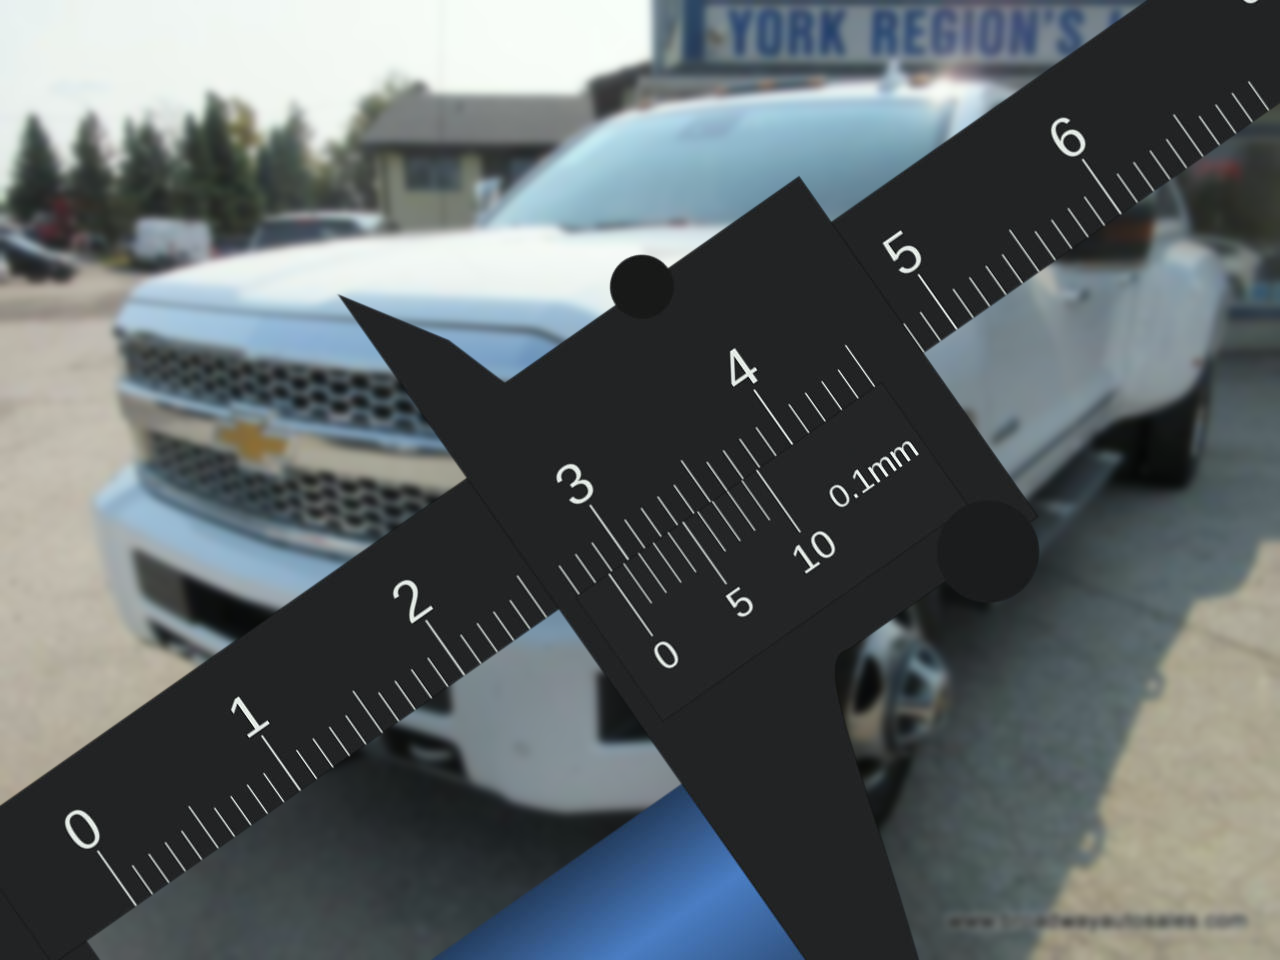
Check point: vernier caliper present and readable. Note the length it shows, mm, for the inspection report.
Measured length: 28.8 mm
